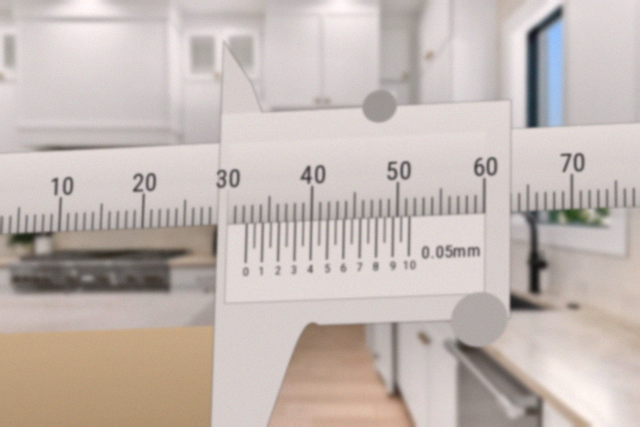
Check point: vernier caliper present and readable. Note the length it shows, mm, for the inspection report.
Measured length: 32.4 mm
